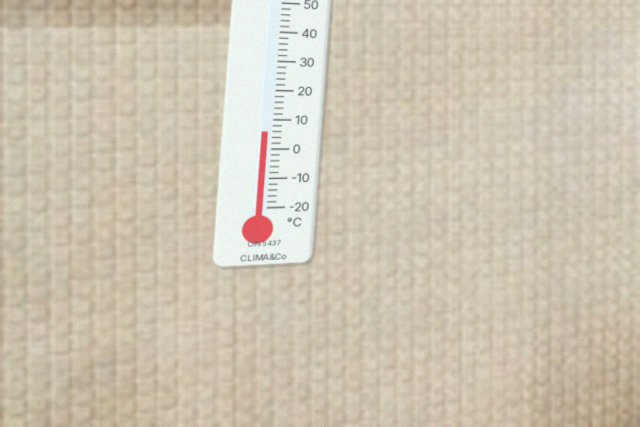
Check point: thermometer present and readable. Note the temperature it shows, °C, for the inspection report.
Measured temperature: 6 °C
